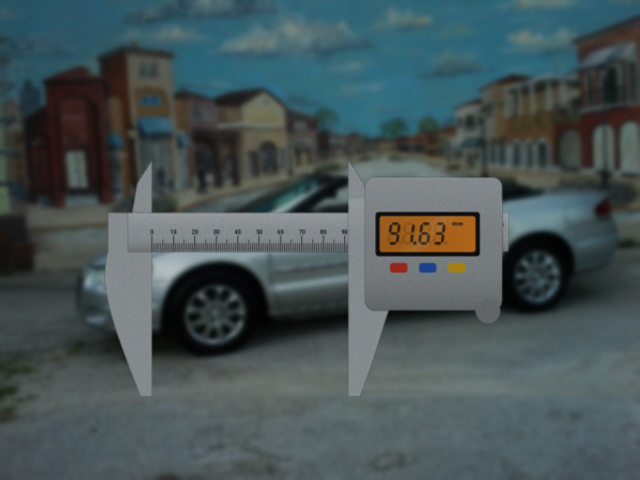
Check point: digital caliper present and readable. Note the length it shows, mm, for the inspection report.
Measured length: 91.63 mm
